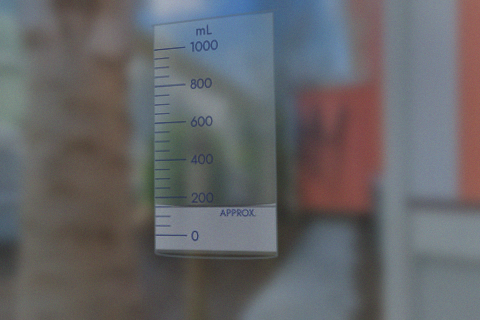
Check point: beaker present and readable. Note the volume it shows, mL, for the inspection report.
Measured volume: 150 mL
